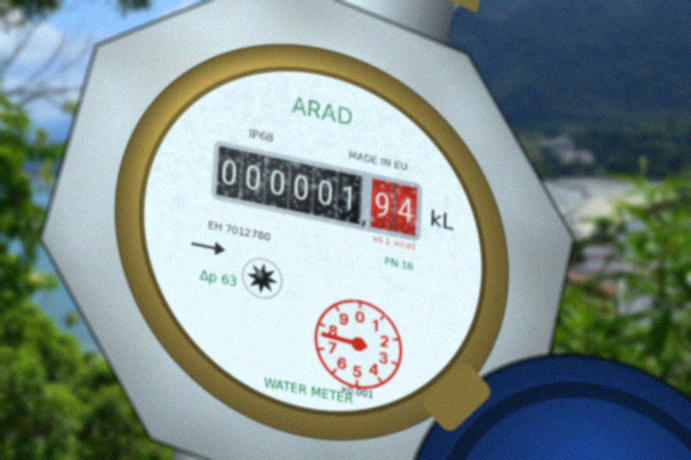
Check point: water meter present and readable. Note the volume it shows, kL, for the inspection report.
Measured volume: 1.947 kL
